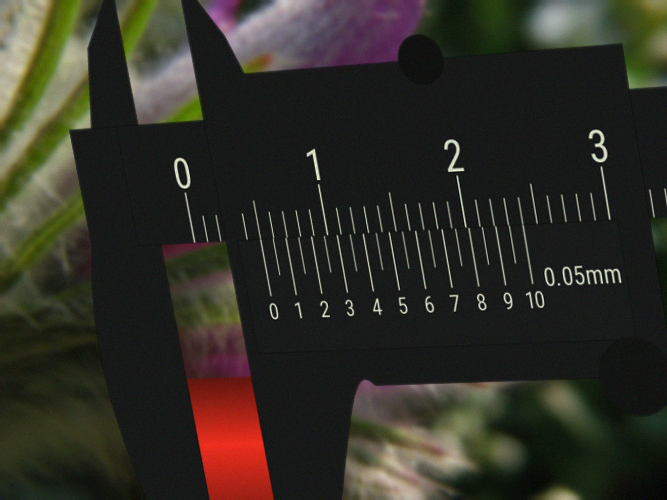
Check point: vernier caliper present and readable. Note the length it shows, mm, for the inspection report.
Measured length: 5.0 mm
